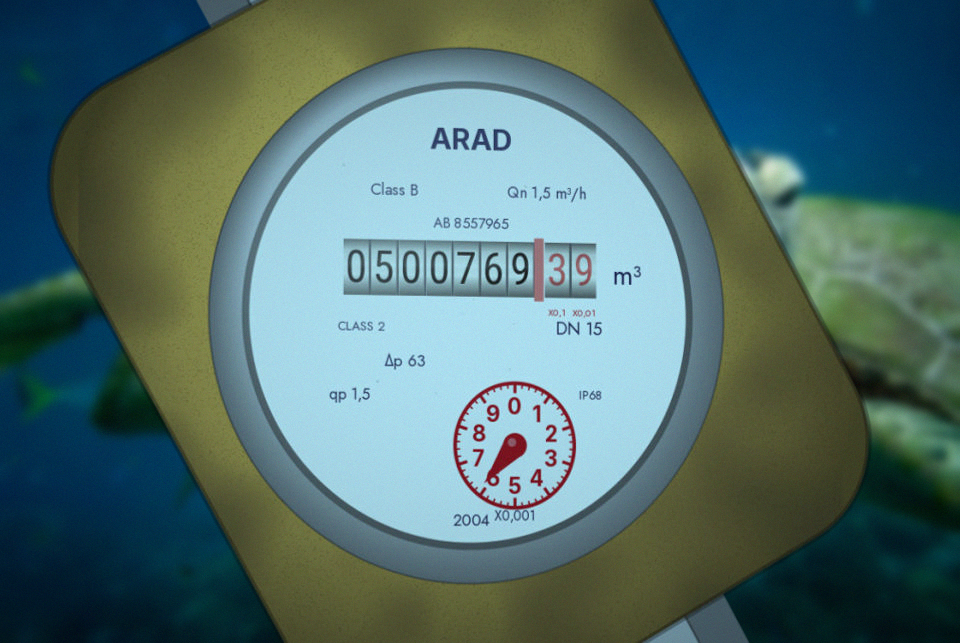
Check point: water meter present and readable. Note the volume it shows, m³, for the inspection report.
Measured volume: 500769.396 m³
